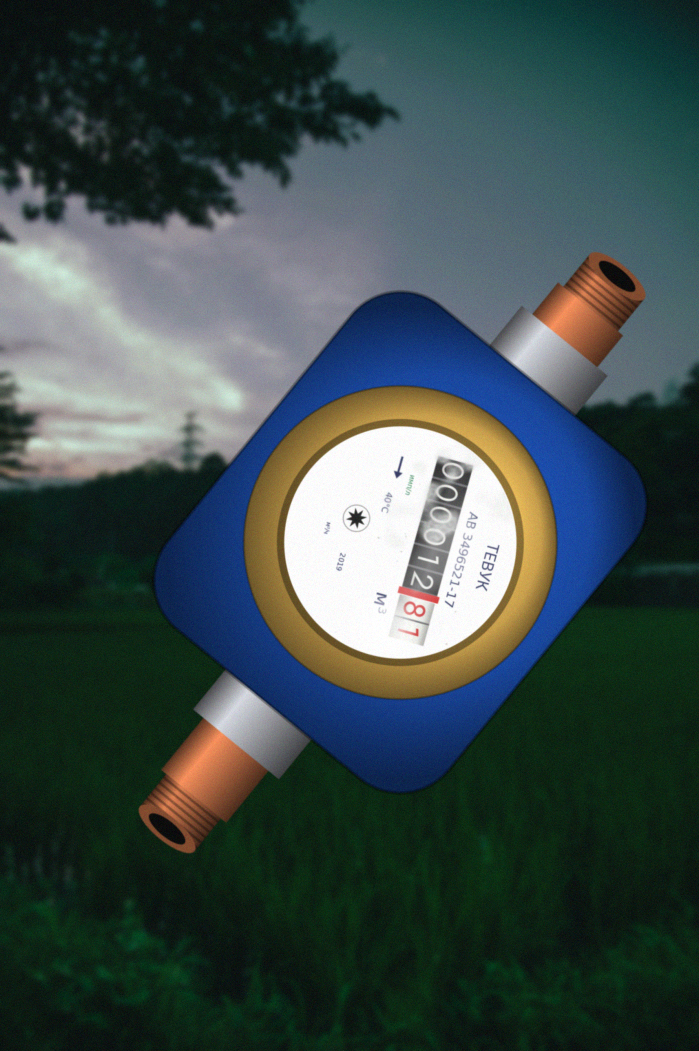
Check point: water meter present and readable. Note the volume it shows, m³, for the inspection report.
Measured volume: 12.81 m³
